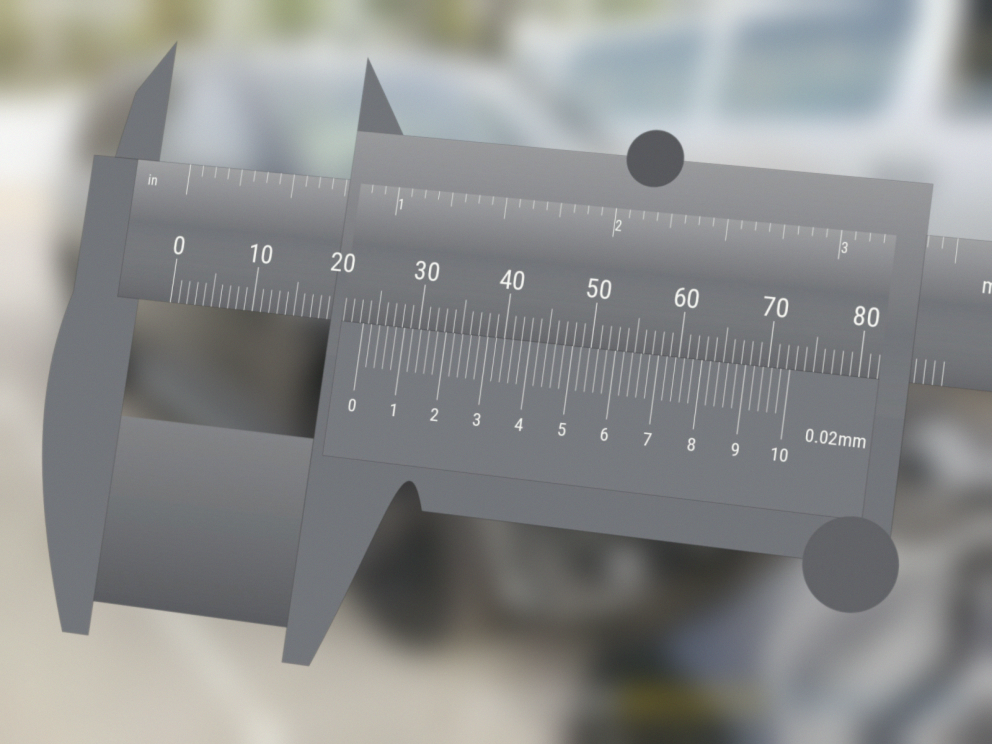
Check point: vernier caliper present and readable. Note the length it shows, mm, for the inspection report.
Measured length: 23.4 mm
